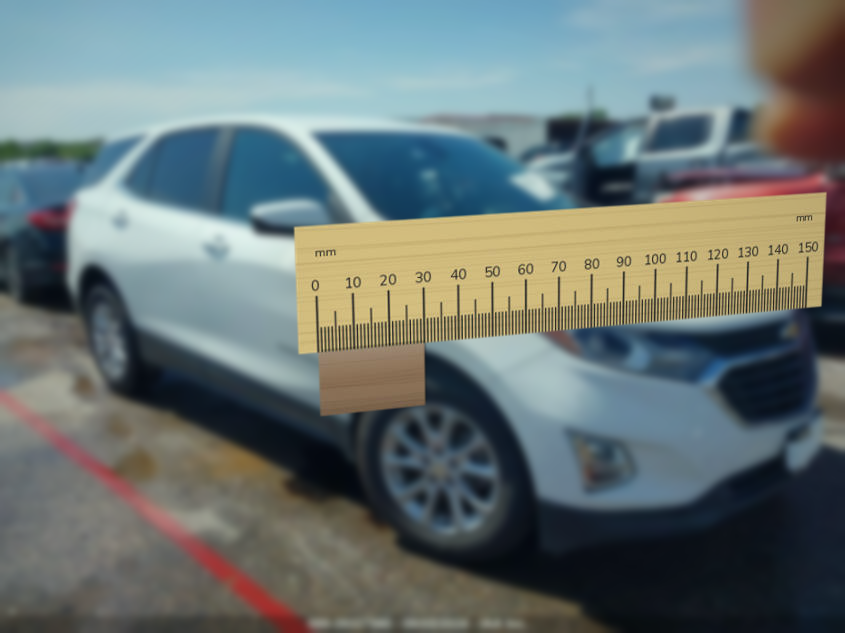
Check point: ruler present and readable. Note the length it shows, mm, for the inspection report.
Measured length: 30 mm
